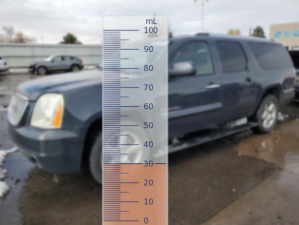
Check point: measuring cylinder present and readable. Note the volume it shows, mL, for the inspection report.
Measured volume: 30 mL
